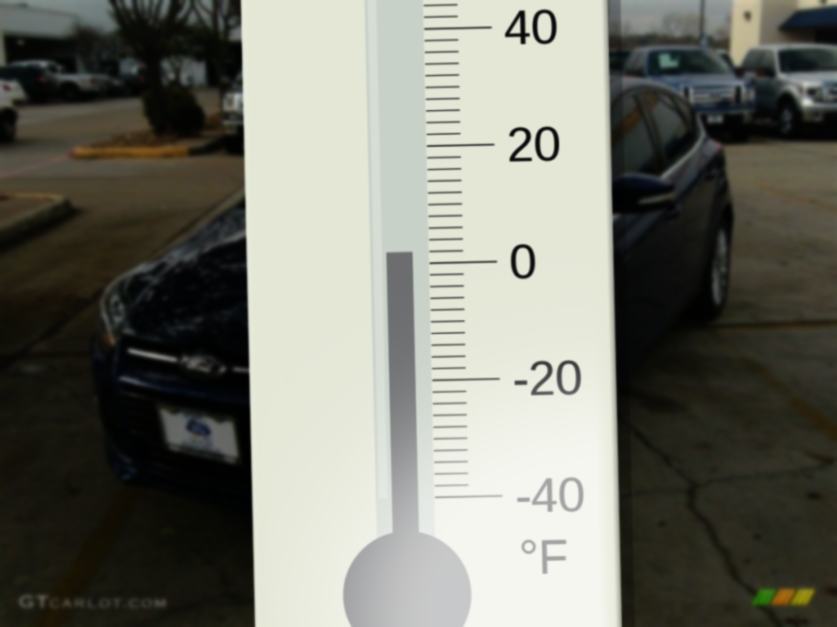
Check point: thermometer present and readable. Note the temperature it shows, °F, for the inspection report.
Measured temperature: 2 °F
